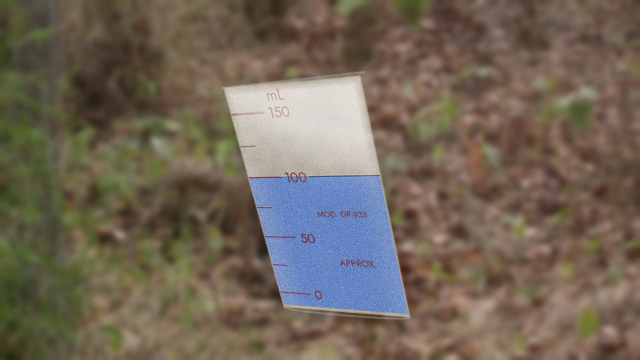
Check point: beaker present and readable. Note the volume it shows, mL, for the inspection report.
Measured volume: 100 mL
